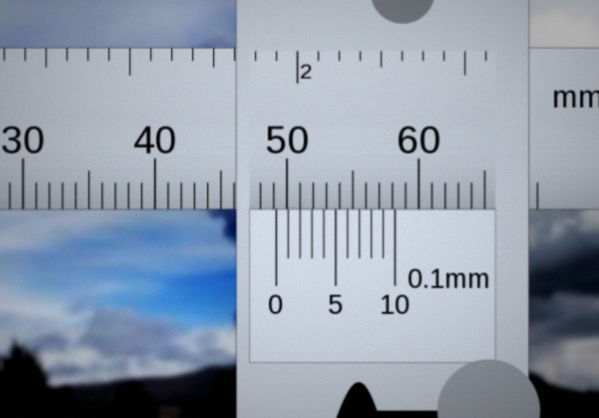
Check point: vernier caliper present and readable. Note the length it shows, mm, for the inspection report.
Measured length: 49.2 mm
